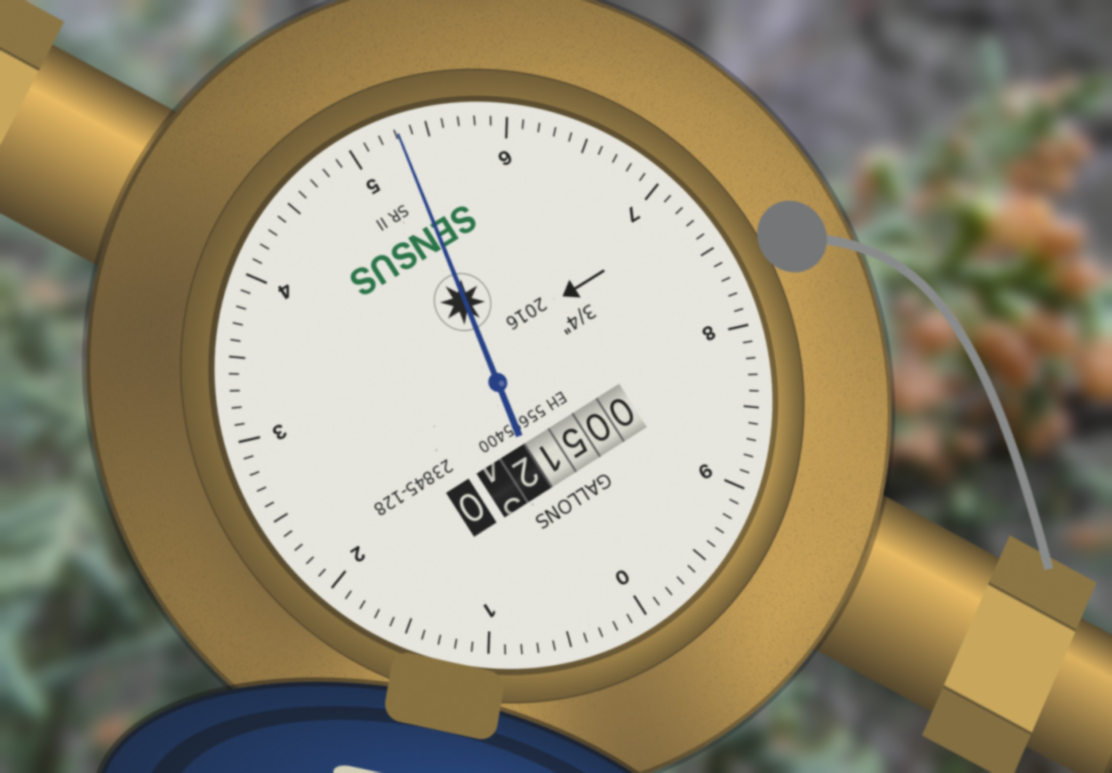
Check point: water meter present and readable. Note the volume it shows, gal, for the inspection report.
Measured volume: 51235.3 gal
